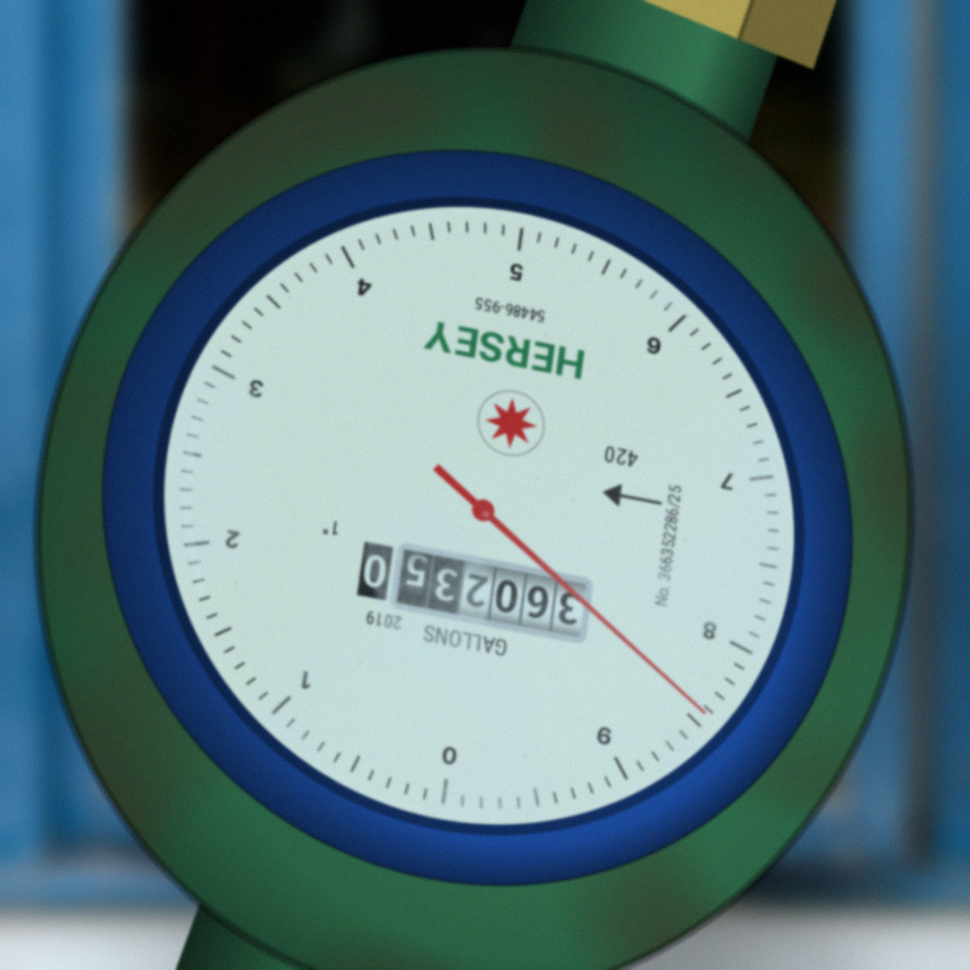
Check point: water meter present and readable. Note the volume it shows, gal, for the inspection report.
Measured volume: 3602348.4 gal
